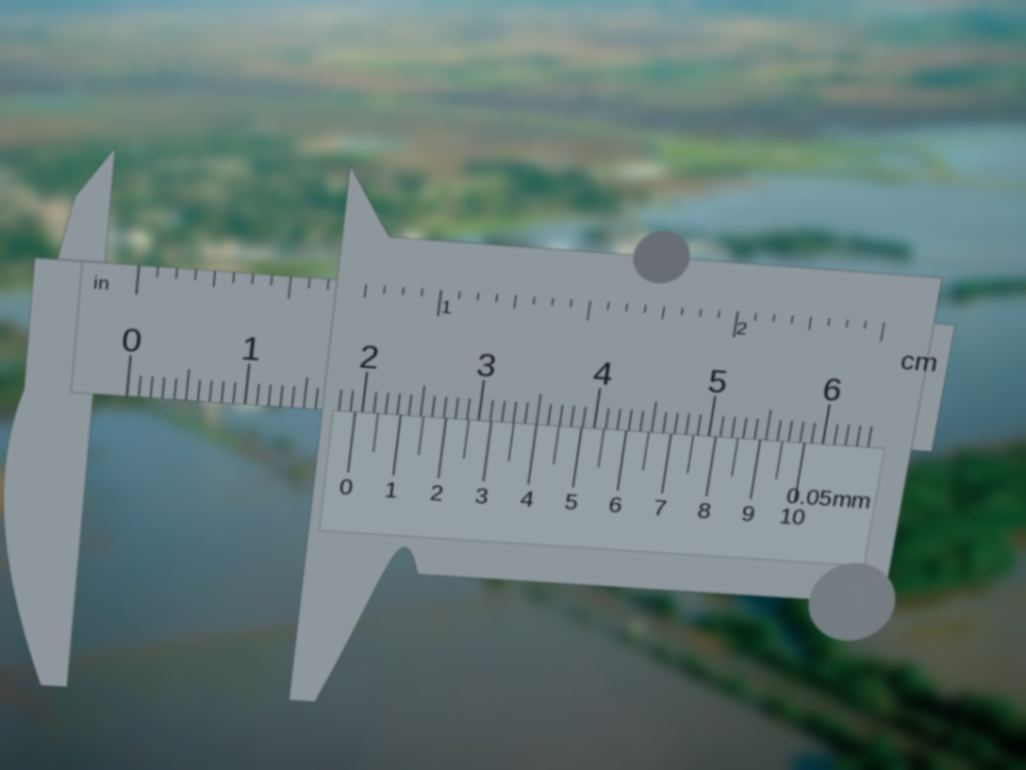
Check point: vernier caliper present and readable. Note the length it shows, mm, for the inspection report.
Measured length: 19.4 mm
